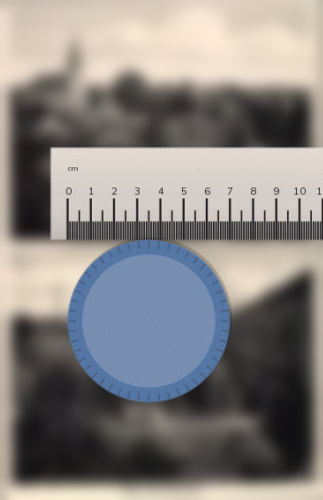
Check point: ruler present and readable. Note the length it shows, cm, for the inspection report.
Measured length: 7 cm
